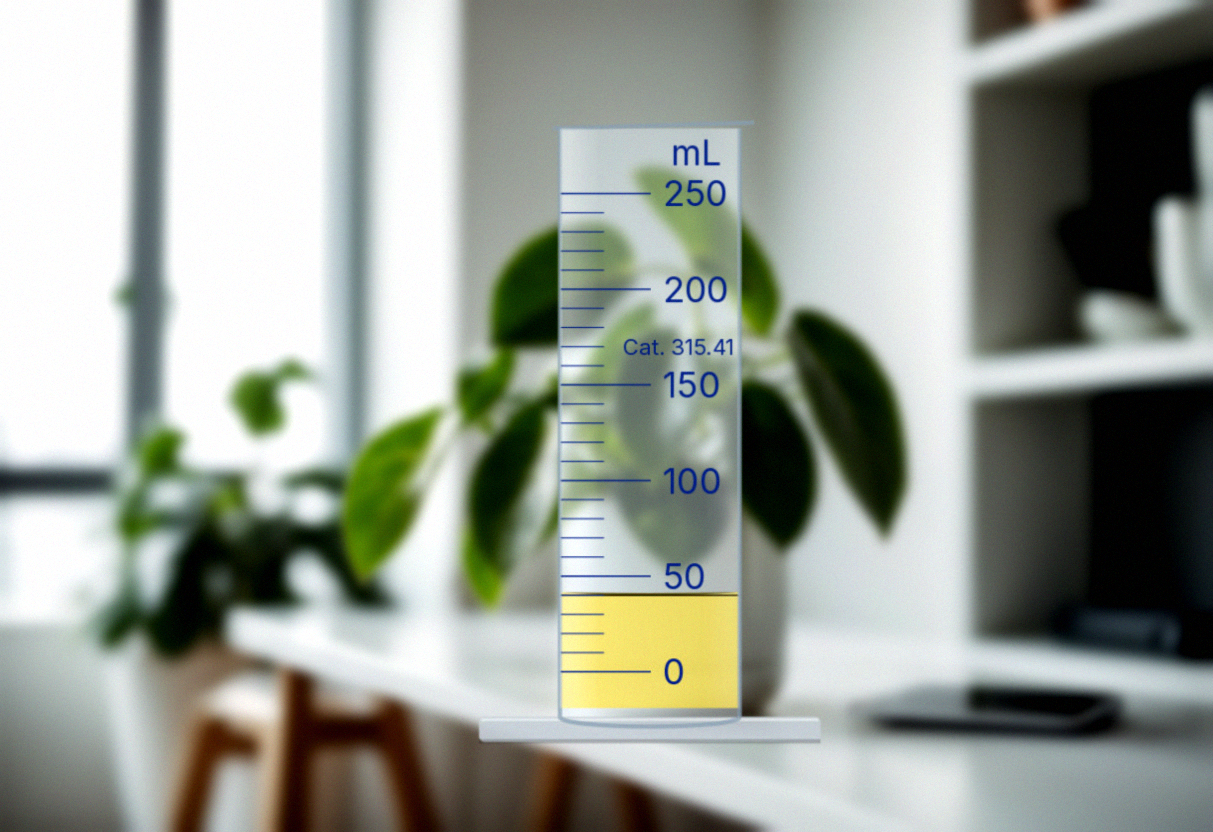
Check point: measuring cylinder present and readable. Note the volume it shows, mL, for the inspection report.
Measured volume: 40 mL
